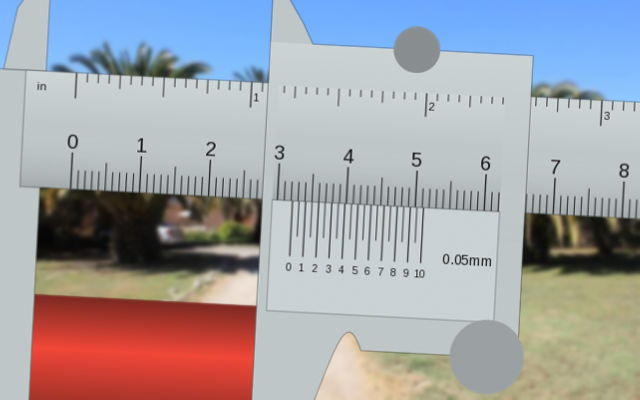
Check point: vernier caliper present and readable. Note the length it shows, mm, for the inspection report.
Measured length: 32.2 mm
